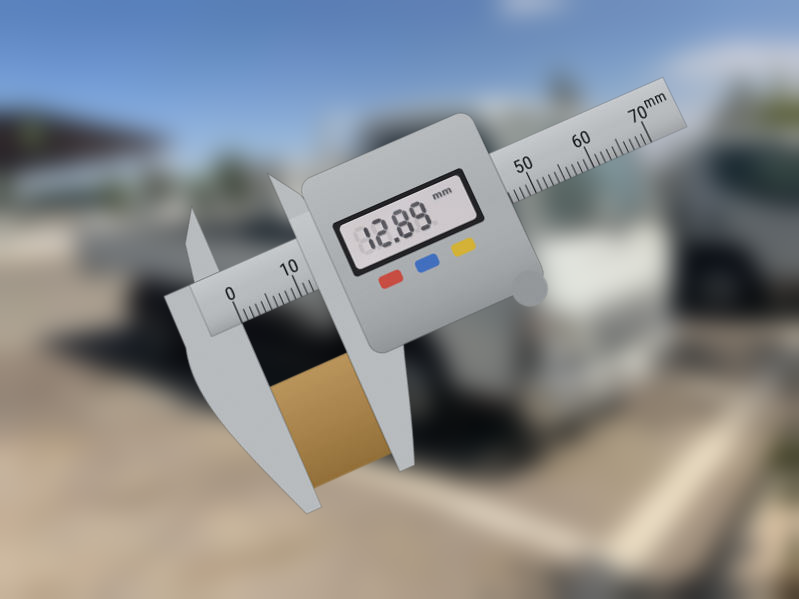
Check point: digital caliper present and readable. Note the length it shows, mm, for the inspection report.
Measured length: 12.89 mm
